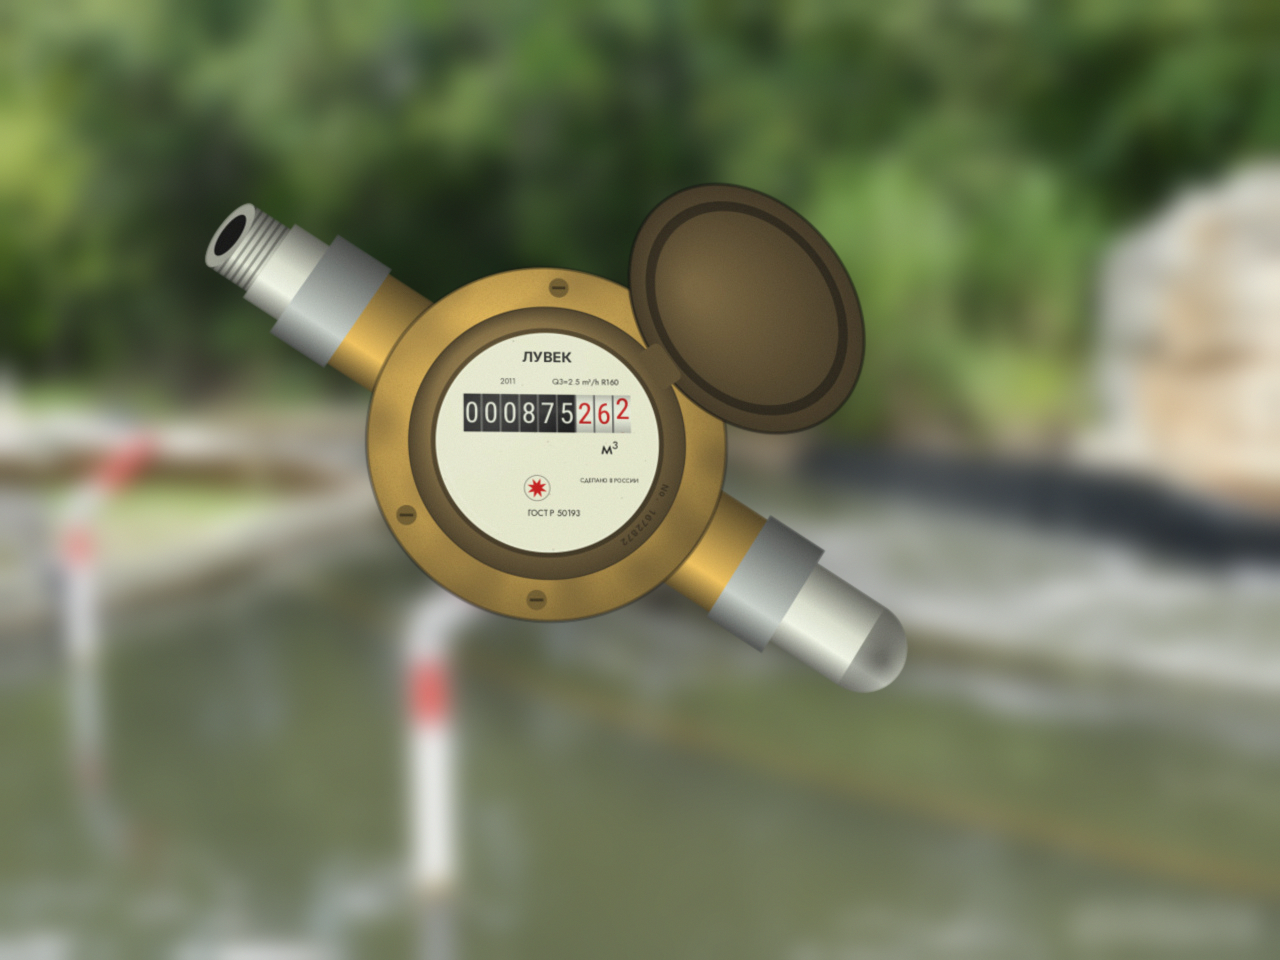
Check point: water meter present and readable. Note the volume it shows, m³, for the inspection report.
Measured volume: 875.262 m³
